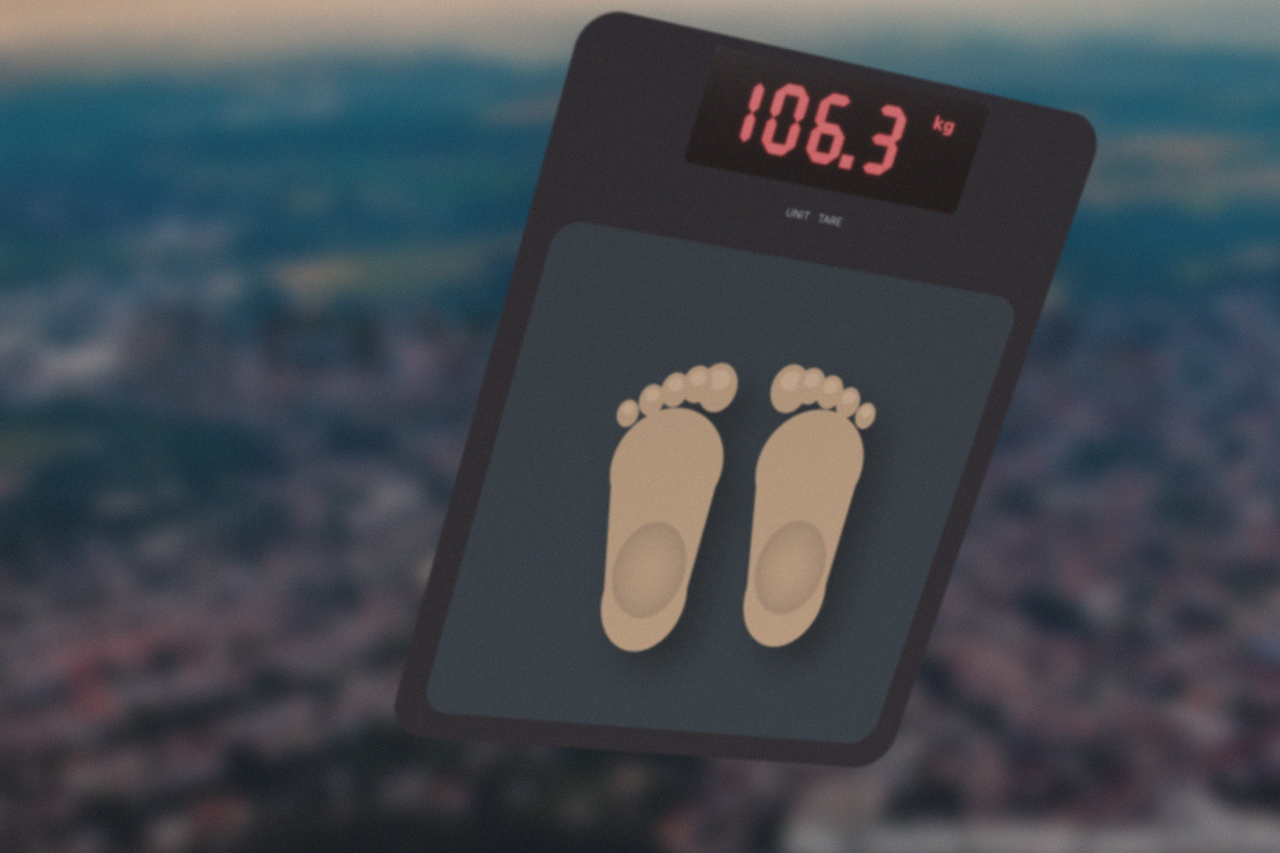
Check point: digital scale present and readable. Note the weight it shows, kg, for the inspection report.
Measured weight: 106.3 kg
